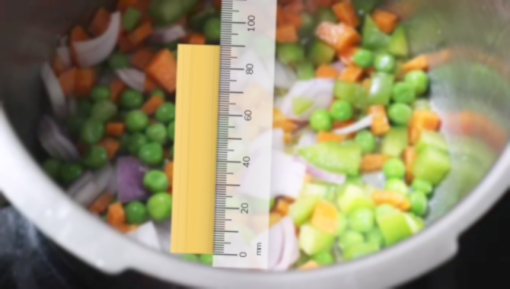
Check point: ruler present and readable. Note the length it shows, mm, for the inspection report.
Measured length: 90 mm
